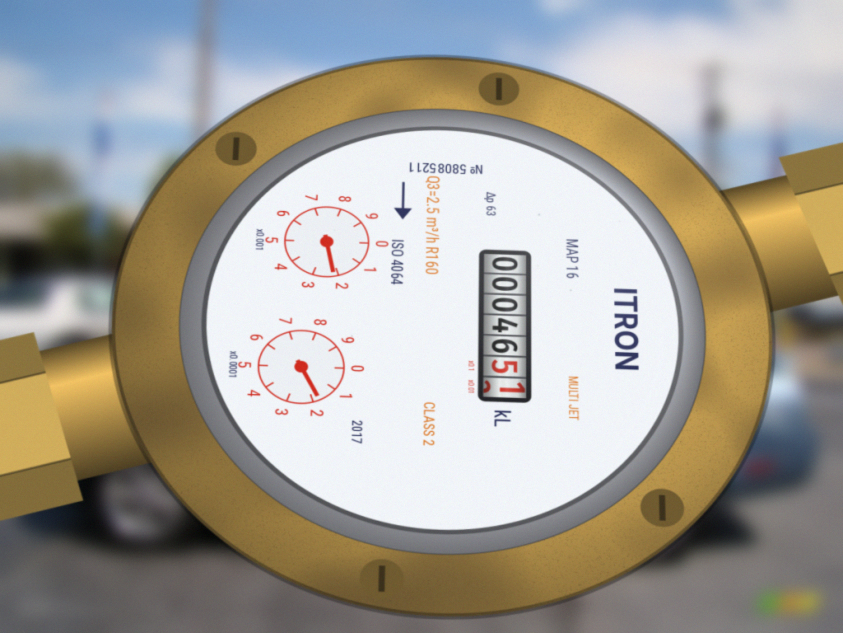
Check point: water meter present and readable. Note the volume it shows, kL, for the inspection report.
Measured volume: 46.5121 kL
